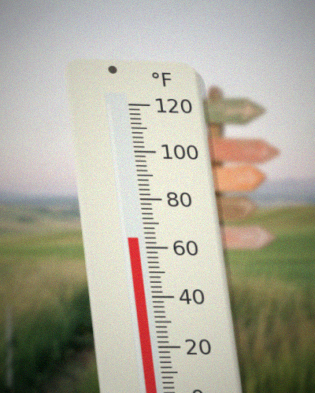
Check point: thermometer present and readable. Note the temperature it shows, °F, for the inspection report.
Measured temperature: 64 °F
